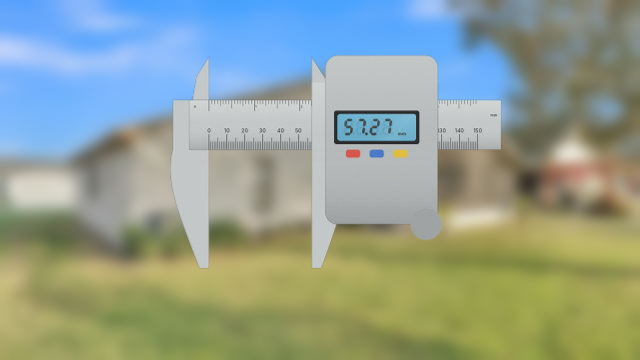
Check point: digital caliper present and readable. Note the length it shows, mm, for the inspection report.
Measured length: 57.27 mm
